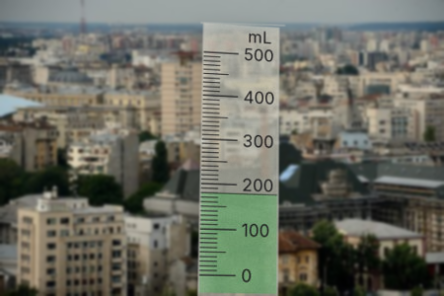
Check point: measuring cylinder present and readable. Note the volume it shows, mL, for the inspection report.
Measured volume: 180 mL
